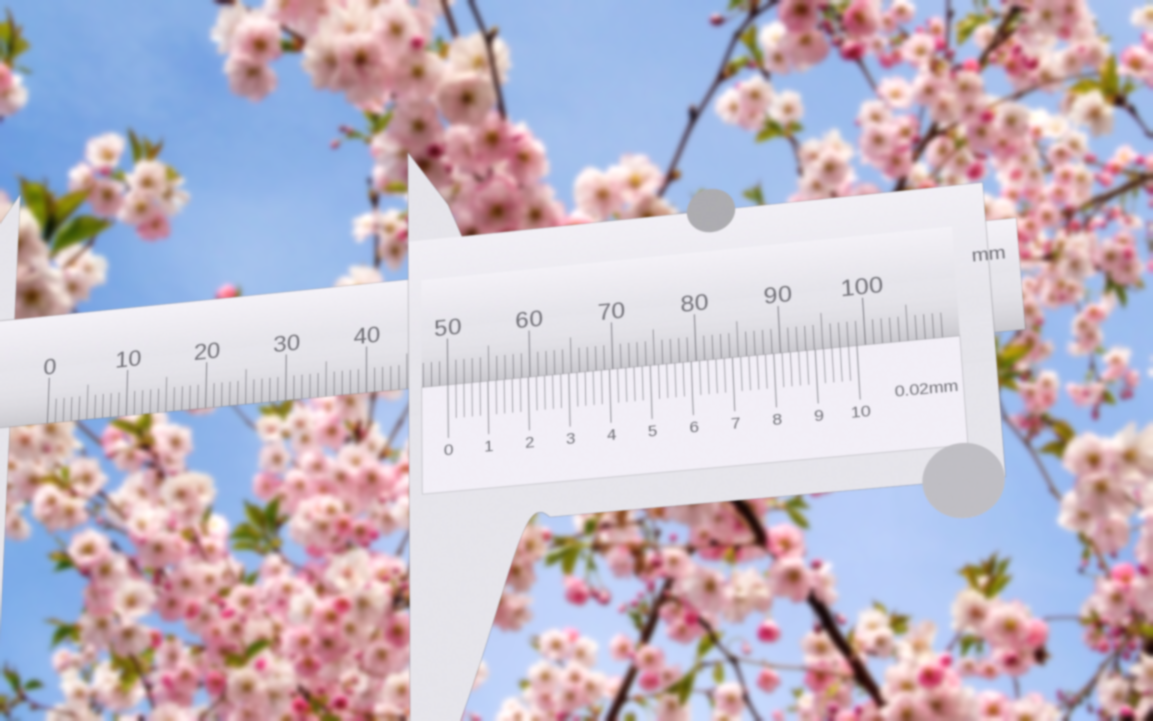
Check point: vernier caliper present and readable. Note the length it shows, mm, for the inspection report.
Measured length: 50.0 mm
